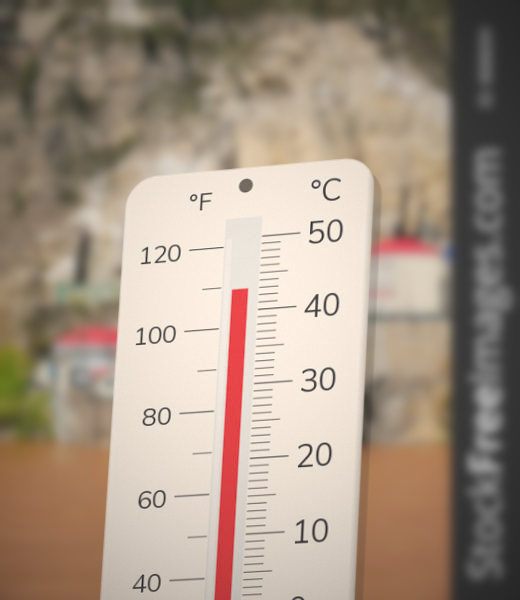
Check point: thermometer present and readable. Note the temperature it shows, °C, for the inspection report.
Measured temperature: 43 °C
